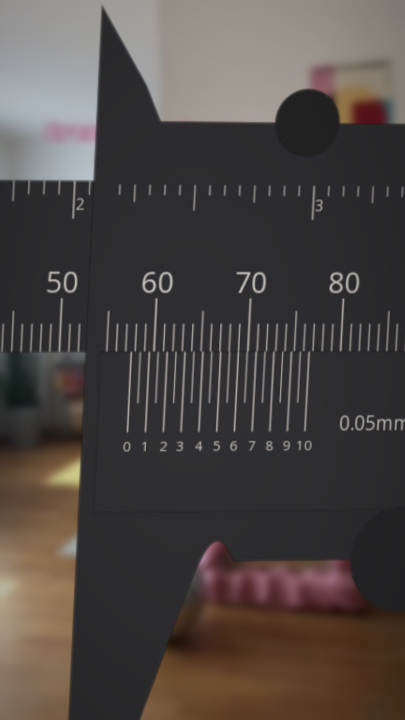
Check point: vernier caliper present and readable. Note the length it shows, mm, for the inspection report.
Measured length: 57.6 mm
